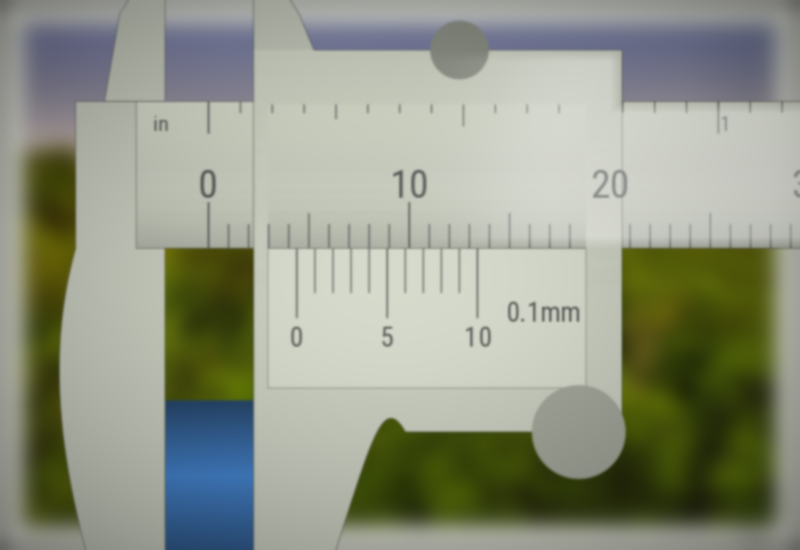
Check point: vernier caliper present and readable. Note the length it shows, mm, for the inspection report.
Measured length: 4.4 mm
